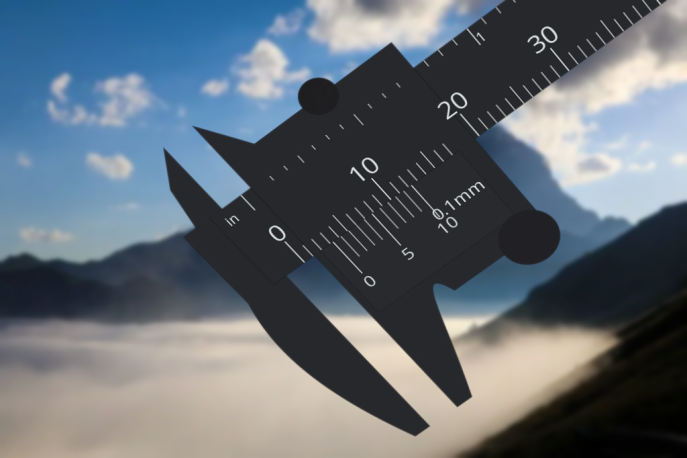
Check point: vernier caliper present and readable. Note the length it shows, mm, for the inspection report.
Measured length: 3.3 mm
